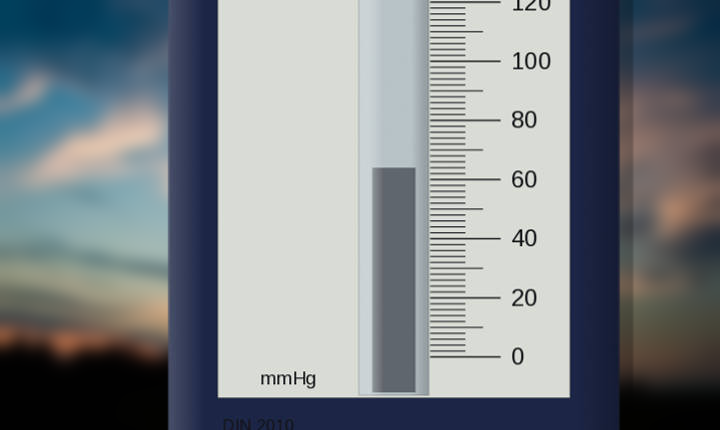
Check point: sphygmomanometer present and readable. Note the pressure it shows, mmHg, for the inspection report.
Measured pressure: 64 mmHg
